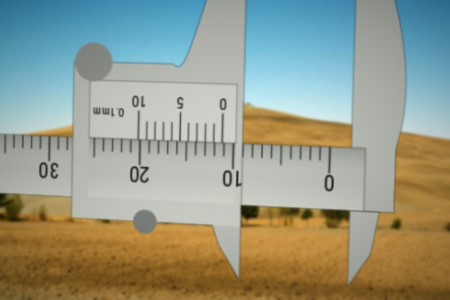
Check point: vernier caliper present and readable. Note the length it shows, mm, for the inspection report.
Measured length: 11.2 mm
